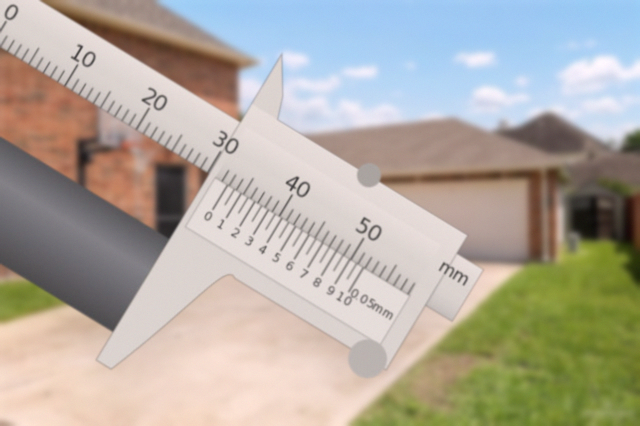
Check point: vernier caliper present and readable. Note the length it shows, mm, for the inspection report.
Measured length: 32.8 mm
